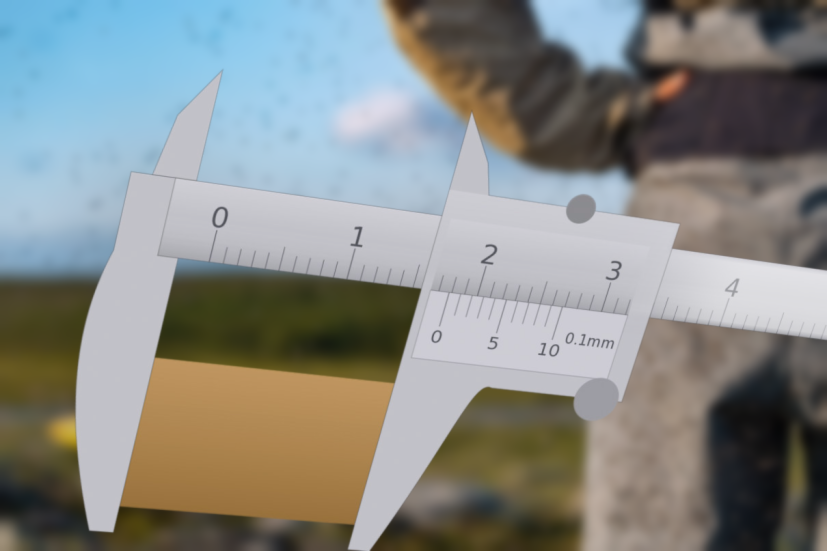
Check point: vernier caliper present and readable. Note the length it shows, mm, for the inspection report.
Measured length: 17.8 mm
